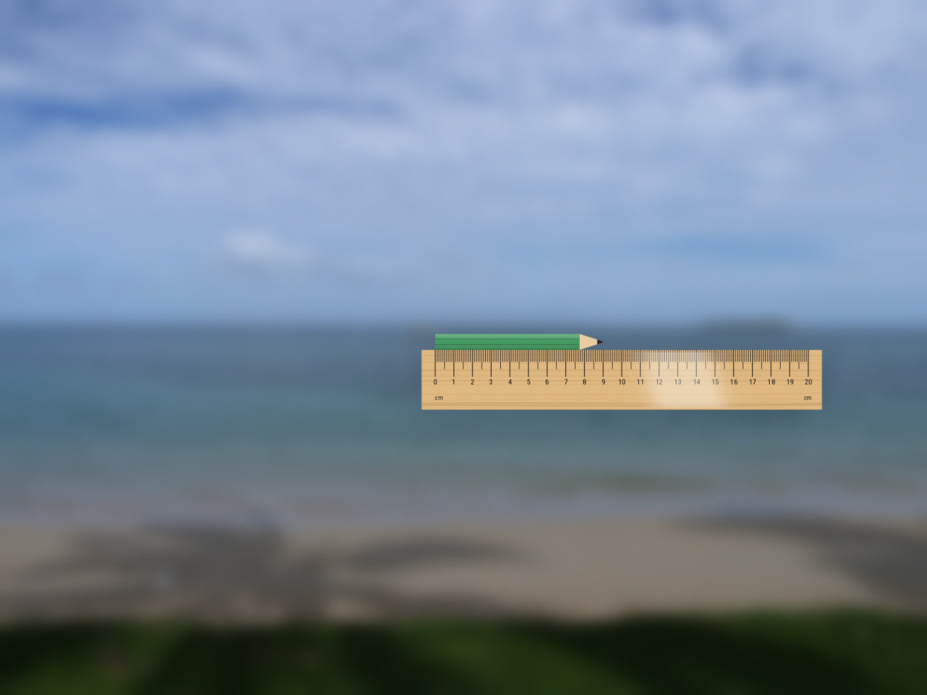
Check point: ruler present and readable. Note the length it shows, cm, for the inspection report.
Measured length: 9 cm
